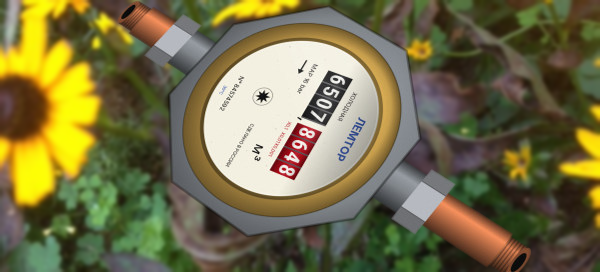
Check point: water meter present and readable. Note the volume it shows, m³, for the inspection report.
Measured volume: 6507.8648 m³
